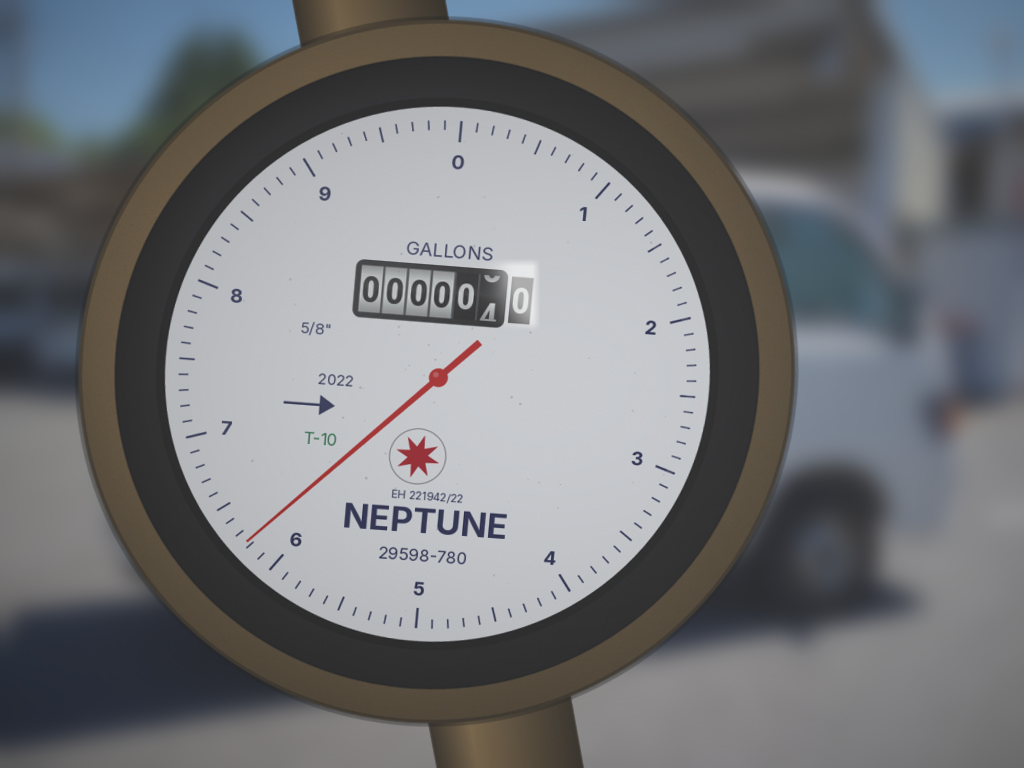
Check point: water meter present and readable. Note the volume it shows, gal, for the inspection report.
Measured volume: 36.2 gal
